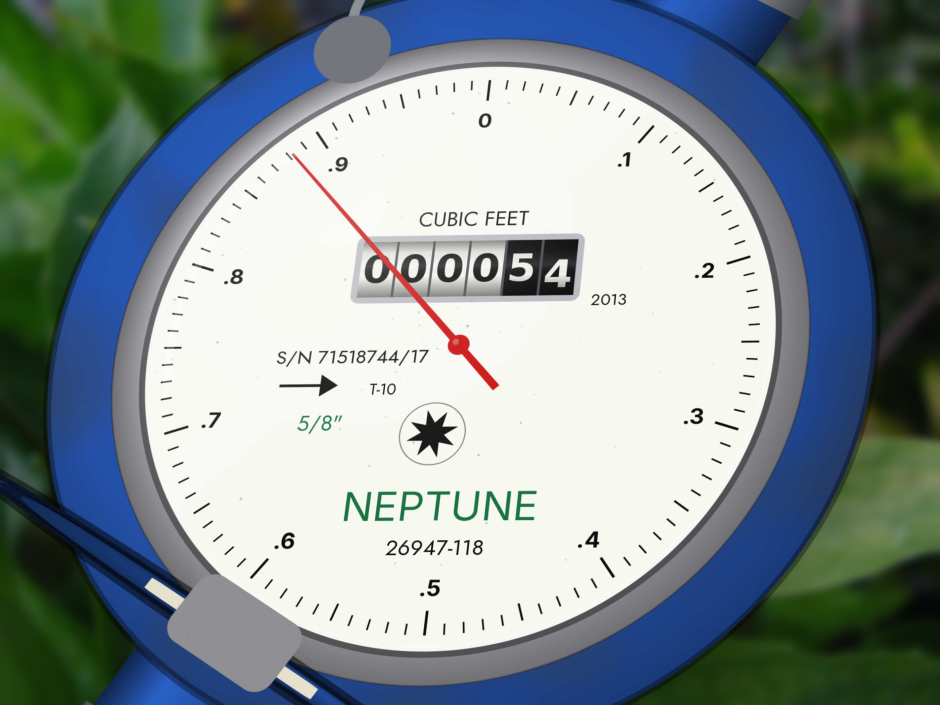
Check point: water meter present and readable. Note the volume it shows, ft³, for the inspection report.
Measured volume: 53.88 ft³
